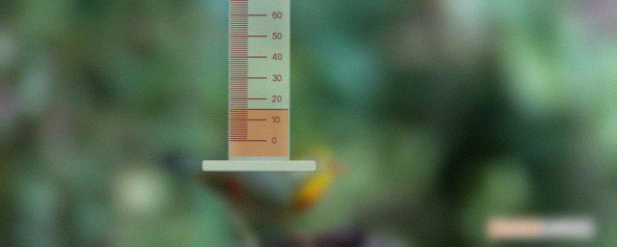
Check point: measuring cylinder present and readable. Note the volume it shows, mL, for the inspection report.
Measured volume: 15 mL
